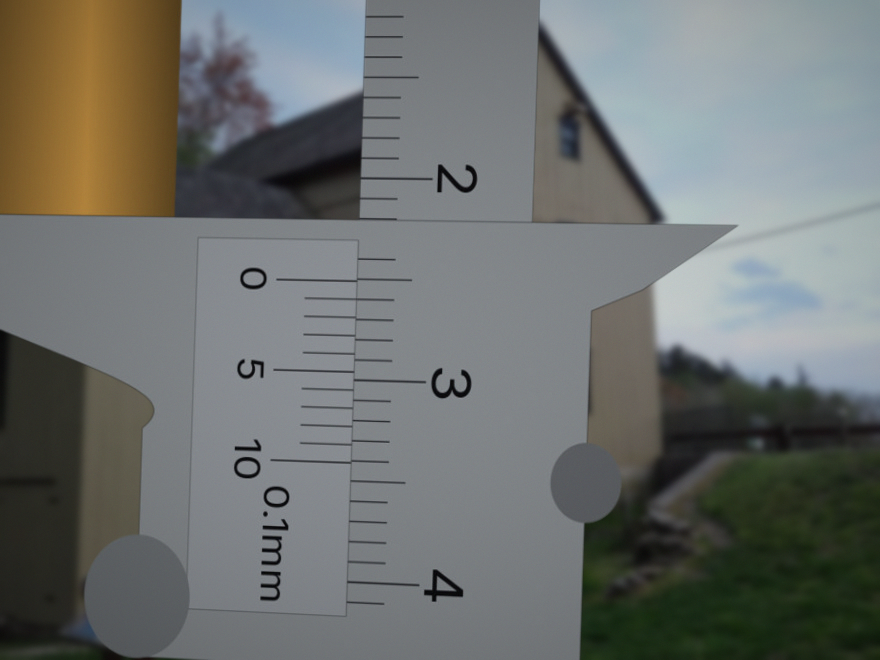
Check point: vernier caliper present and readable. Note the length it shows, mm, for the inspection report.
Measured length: 25.1 mm
